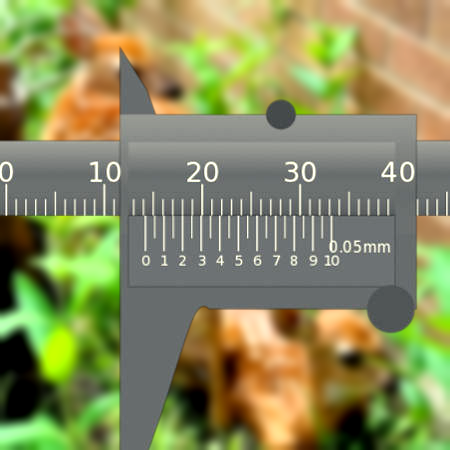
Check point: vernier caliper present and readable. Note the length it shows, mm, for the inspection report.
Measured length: 14.2 mm
